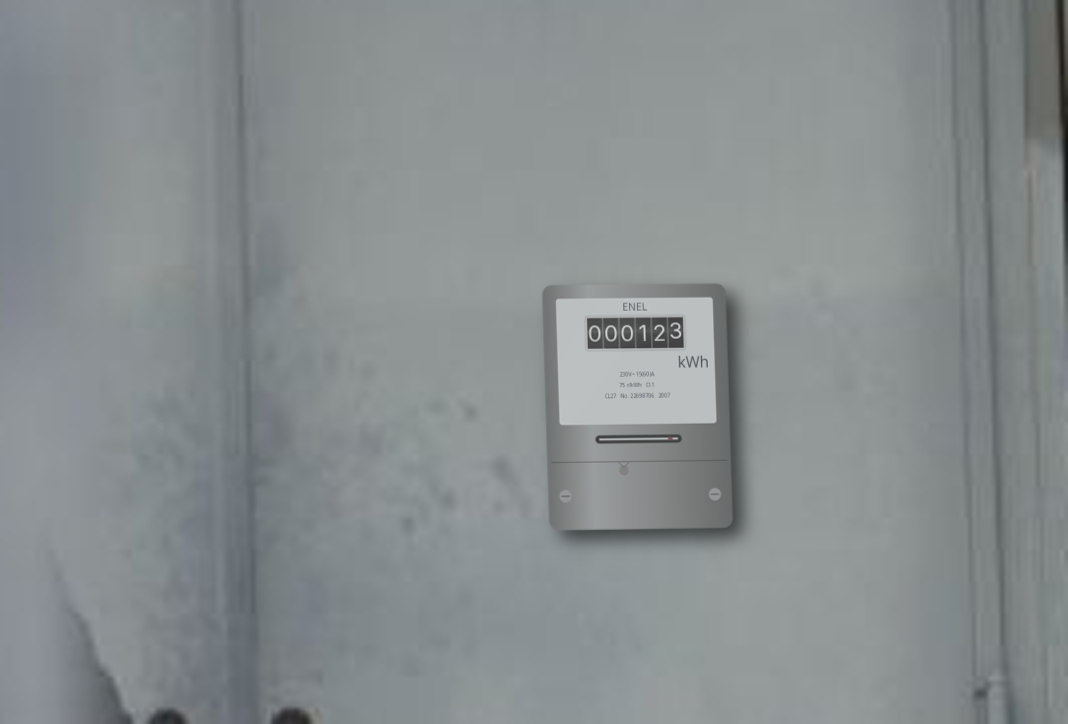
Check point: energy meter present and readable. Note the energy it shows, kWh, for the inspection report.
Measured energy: 123 kWh
